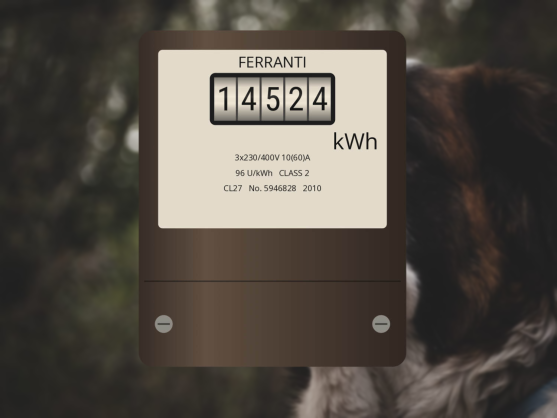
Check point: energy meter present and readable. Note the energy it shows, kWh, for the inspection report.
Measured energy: 14524 kWh
